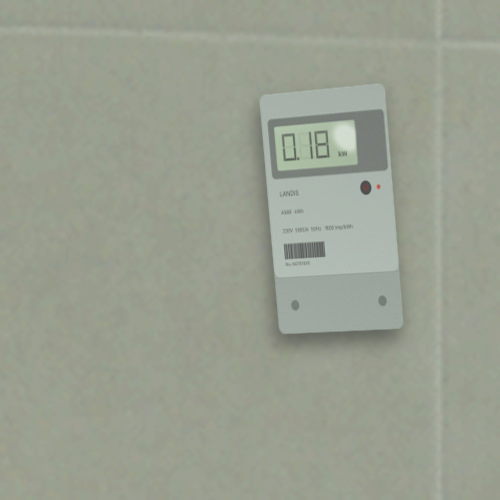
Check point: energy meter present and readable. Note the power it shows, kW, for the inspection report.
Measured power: 0.18 kW
